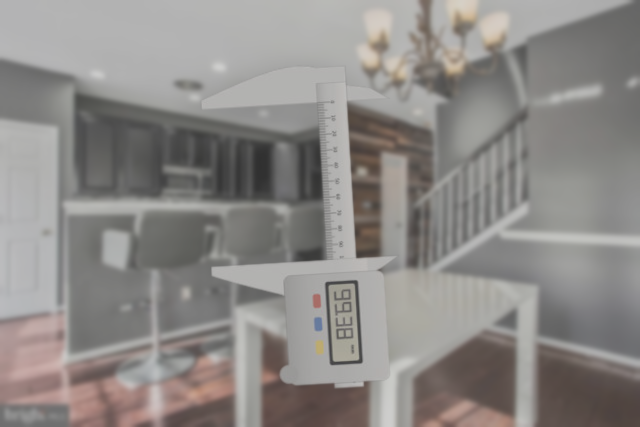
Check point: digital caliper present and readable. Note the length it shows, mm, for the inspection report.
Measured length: 99.38 mm
